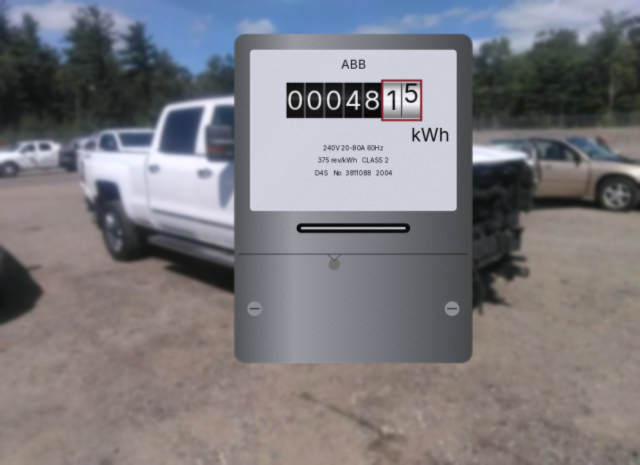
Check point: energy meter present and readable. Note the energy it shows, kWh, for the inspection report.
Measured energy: 48.15 kWh
